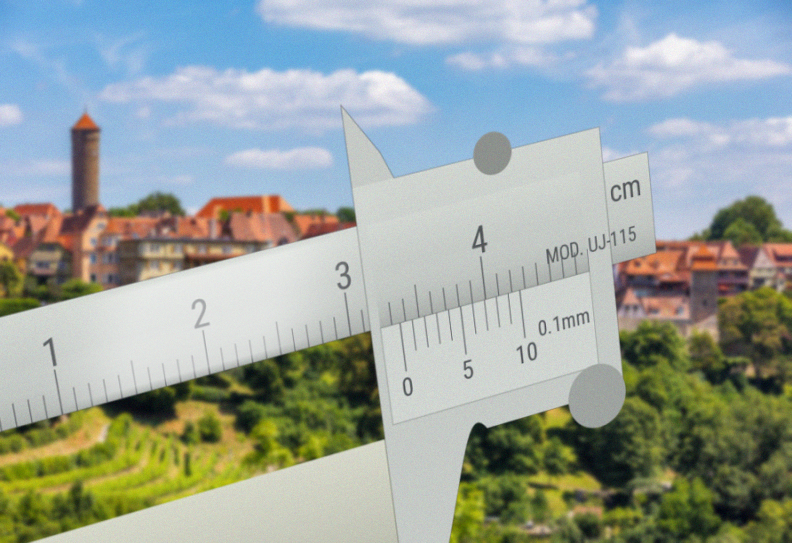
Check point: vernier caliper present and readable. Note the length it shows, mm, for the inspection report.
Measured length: 33.6 mm
